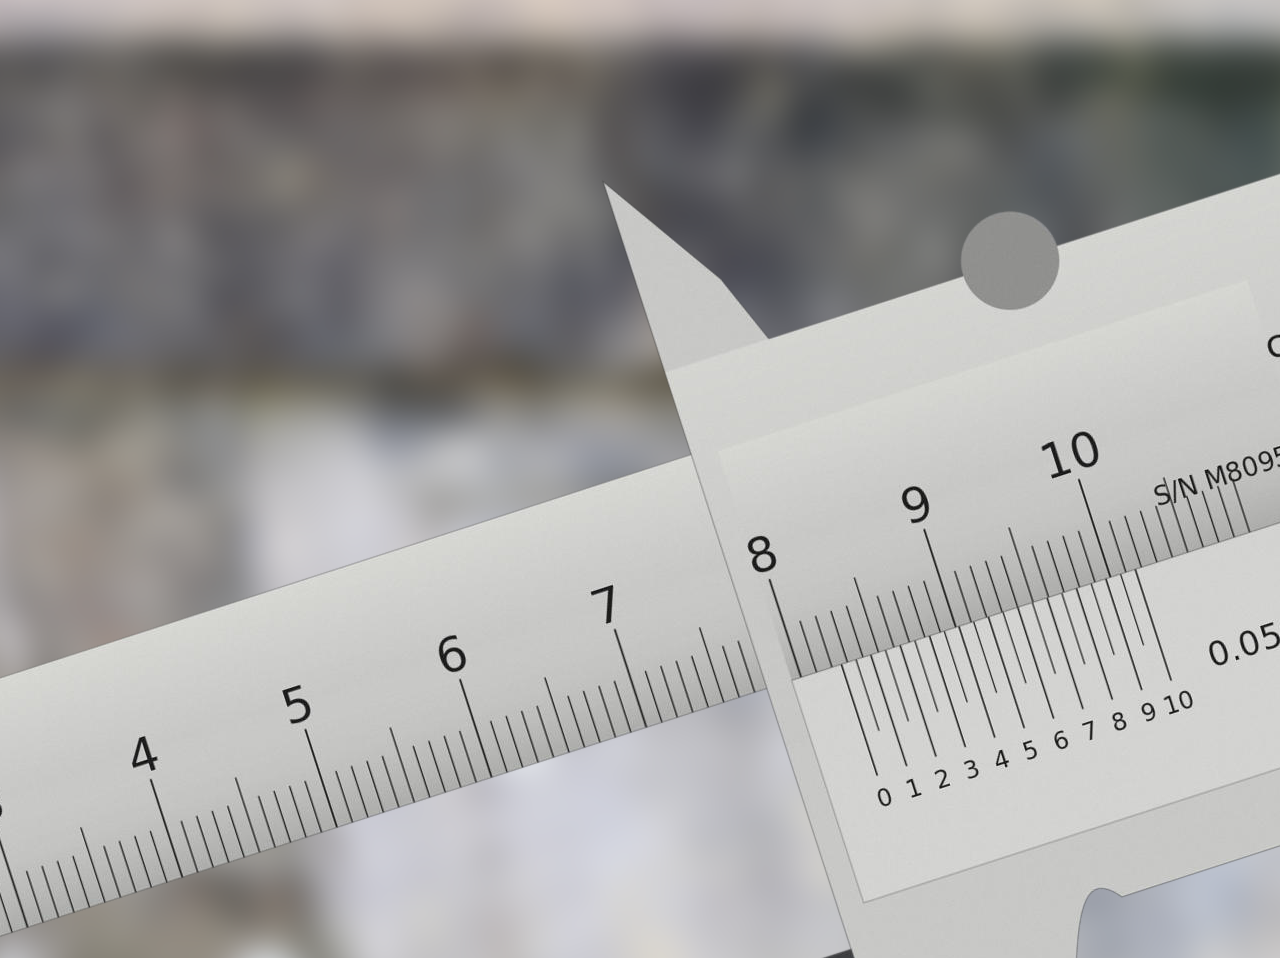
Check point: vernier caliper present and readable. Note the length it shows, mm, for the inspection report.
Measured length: 82.6 mm
